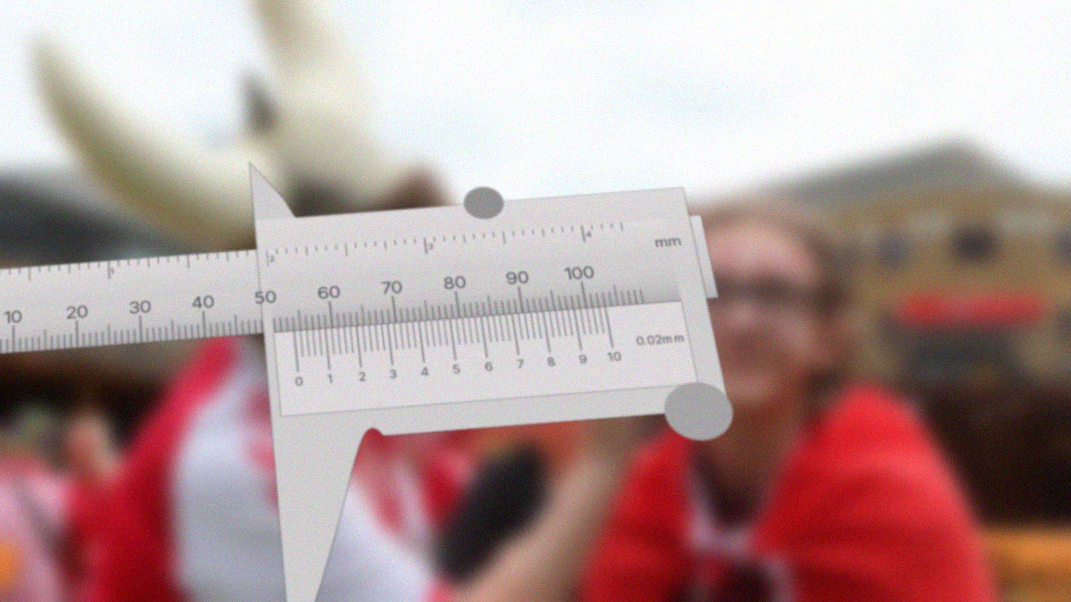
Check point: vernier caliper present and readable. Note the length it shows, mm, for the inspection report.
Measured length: 54.0 mm
